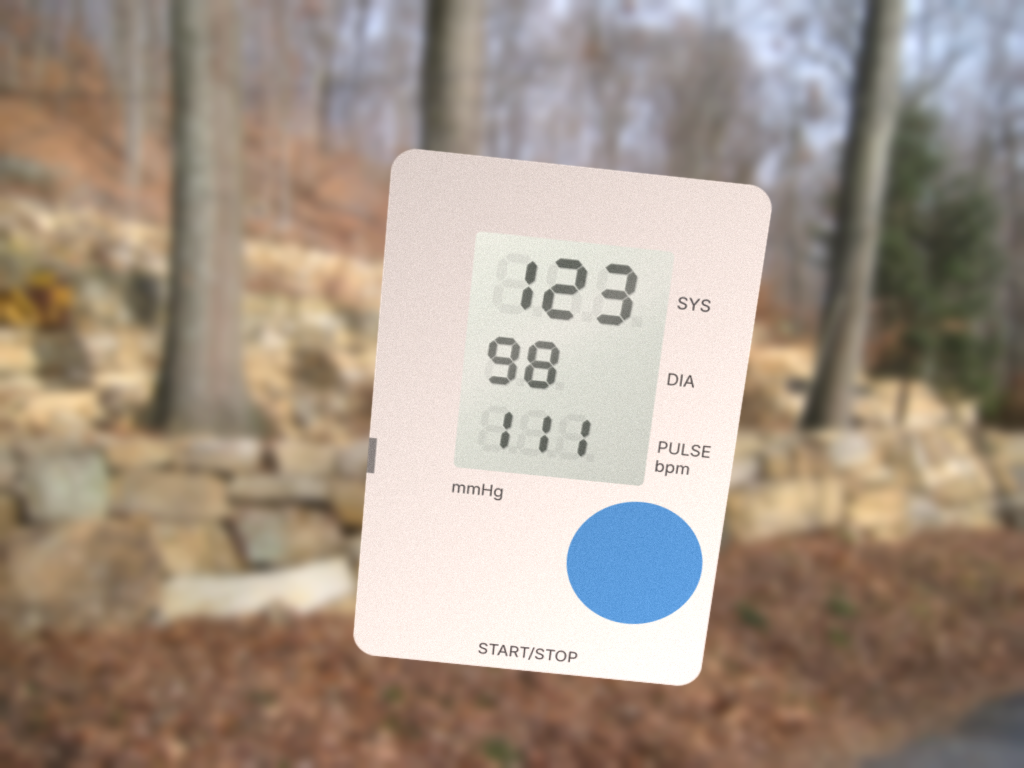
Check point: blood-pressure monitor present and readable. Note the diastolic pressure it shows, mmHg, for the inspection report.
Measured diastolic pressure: 98 mmHg
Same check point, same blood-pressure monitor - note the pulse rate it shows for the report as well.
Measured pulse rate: 111 bpm
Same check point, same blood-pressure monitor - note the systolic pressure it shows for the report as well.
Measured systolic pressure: 123 mmHg
